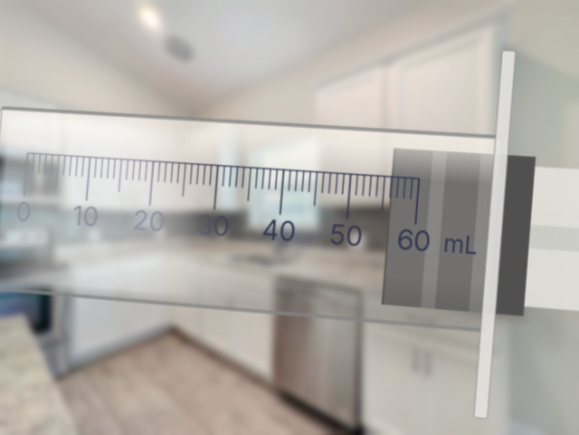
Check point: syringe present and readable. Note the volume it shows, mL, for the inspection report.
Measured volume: 56 mL
